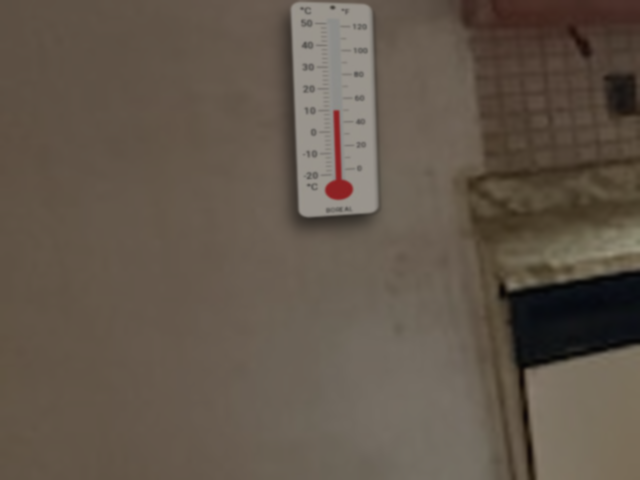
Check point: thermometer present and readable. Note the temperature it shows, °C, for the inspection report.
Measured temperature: 10 °C
